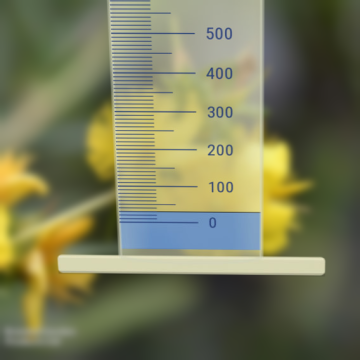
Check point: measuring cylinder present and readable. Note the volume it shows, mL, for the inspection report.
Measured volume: 30 mL
